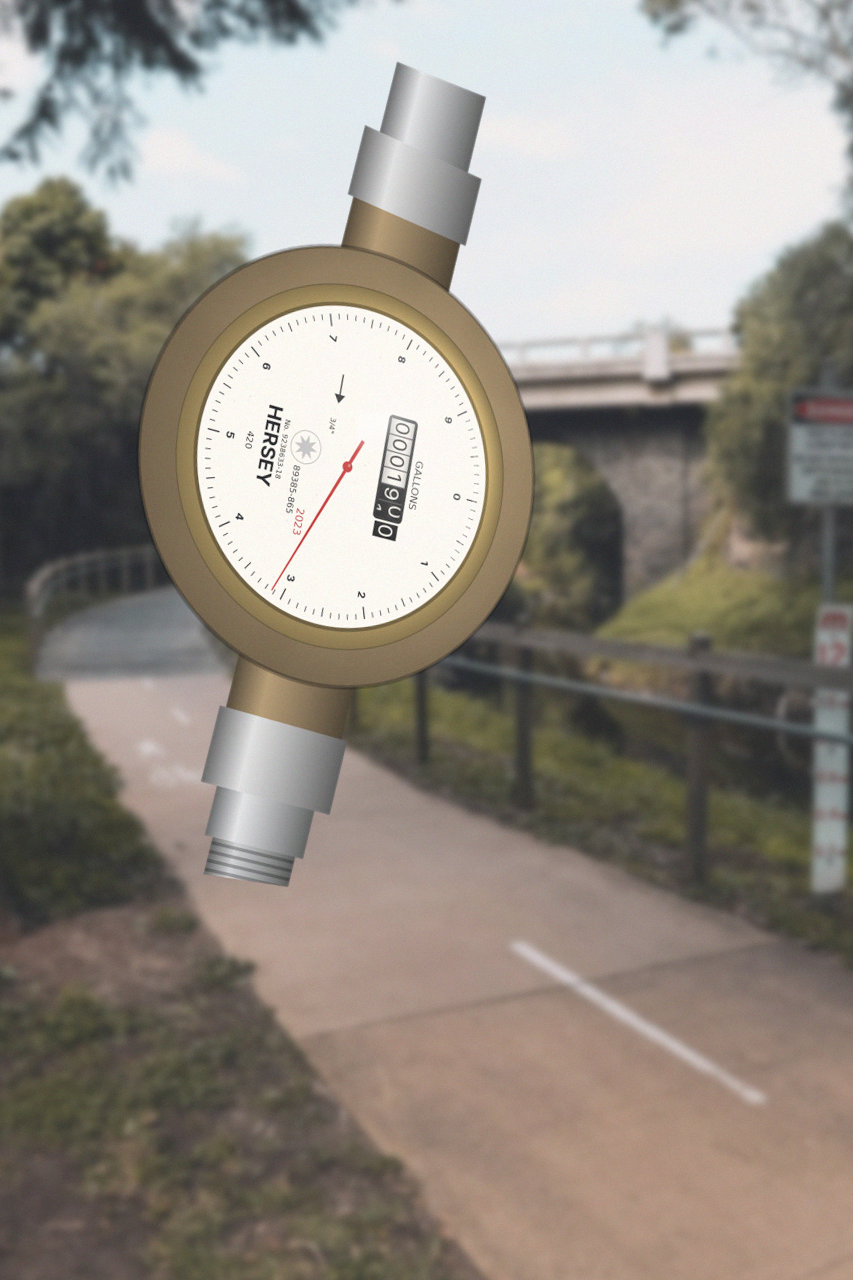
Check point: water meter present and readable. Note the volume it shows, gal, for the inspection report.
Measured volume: 1903.1 gal
